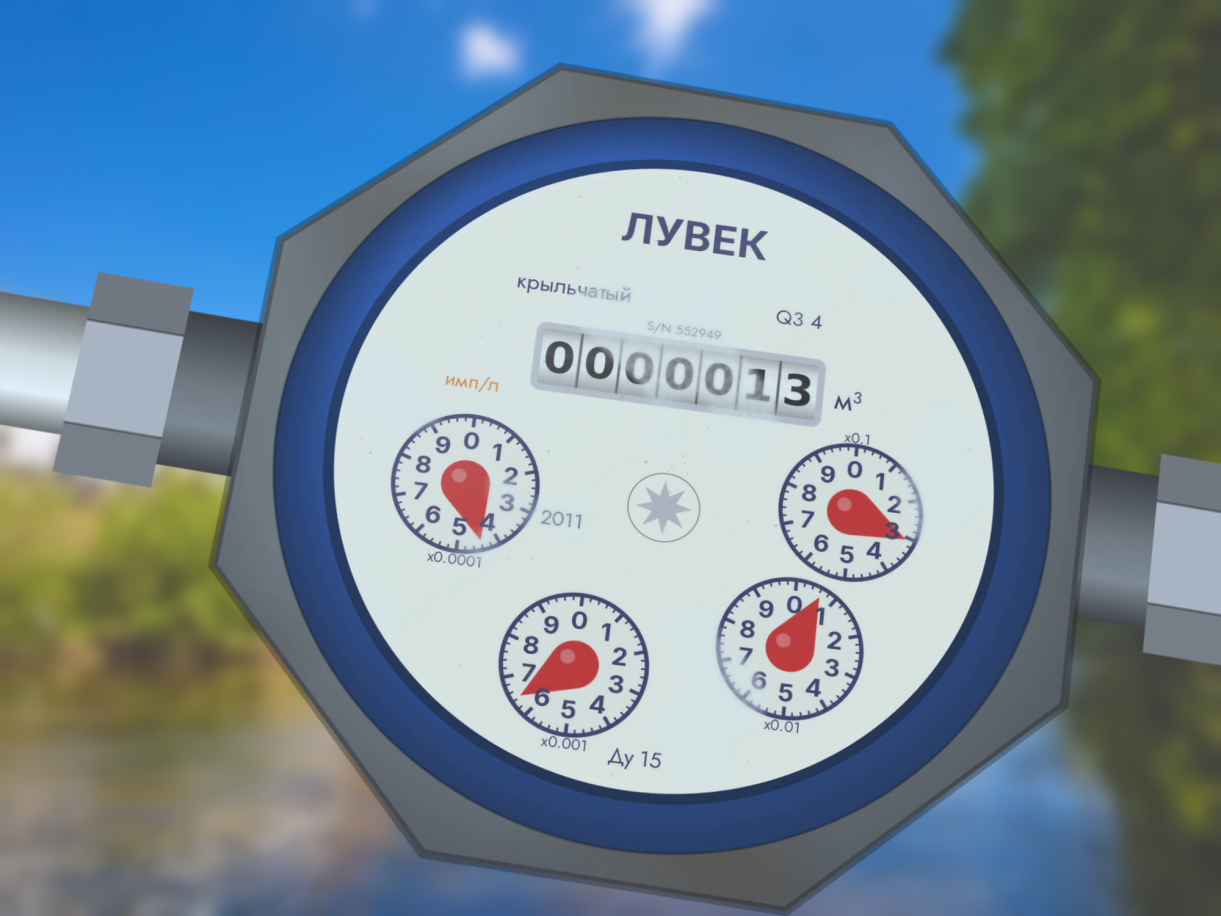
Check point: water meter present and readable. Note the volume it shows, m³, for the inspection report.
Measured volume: 13.3064 m³
